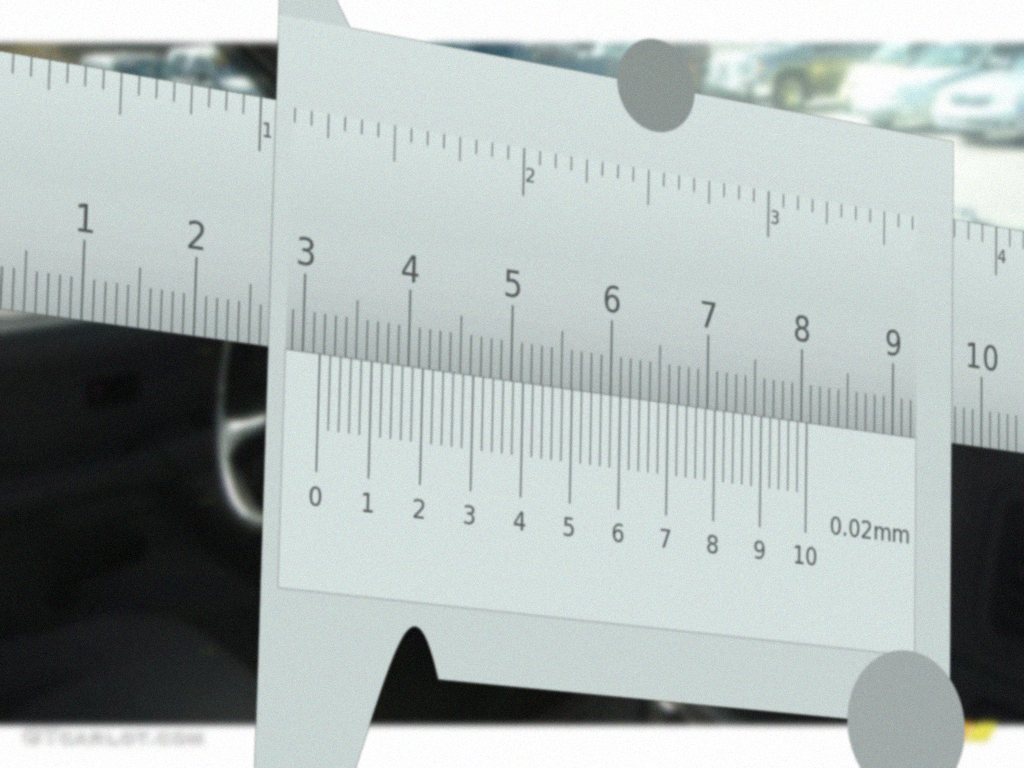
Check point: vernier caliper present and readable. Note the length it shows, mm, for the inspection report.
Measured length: 31.6 mm
